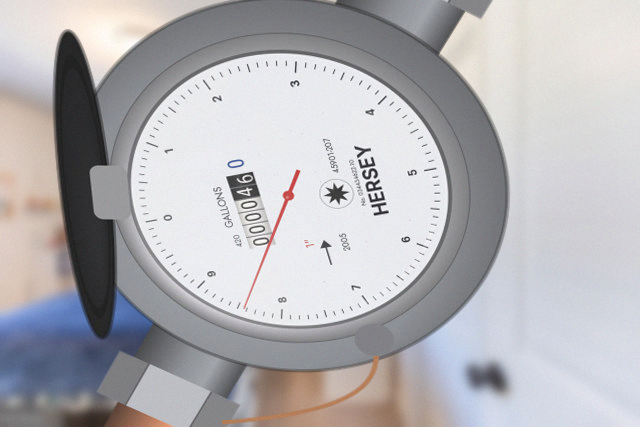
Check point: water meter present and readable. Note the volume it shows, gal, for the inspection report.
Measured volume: 458.4 gal
